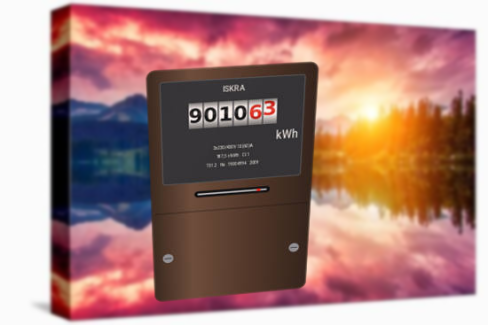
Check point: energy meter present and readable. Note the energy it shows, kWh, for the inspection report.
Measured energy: 9010.63 kWh
